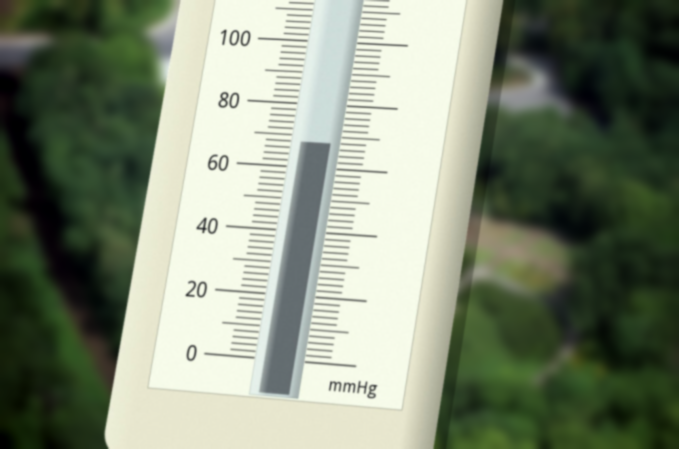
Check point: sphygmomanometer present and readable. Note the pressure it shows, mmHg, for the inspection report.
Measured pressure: 68 mmHg
